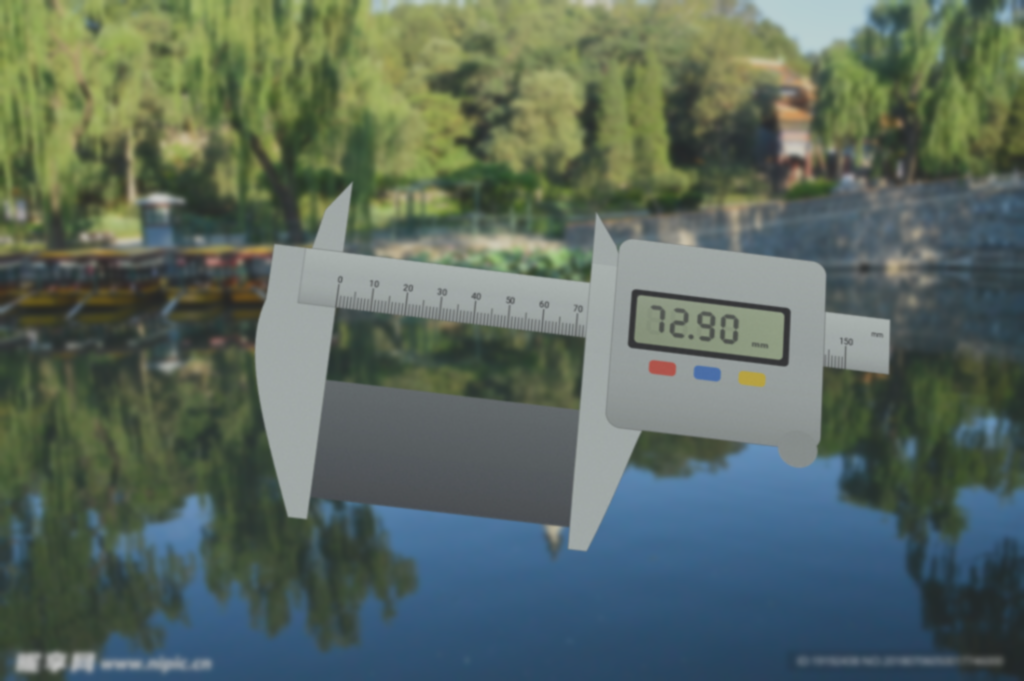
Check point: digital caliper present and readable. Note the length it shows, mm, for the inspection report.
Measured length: 72.90 mm
